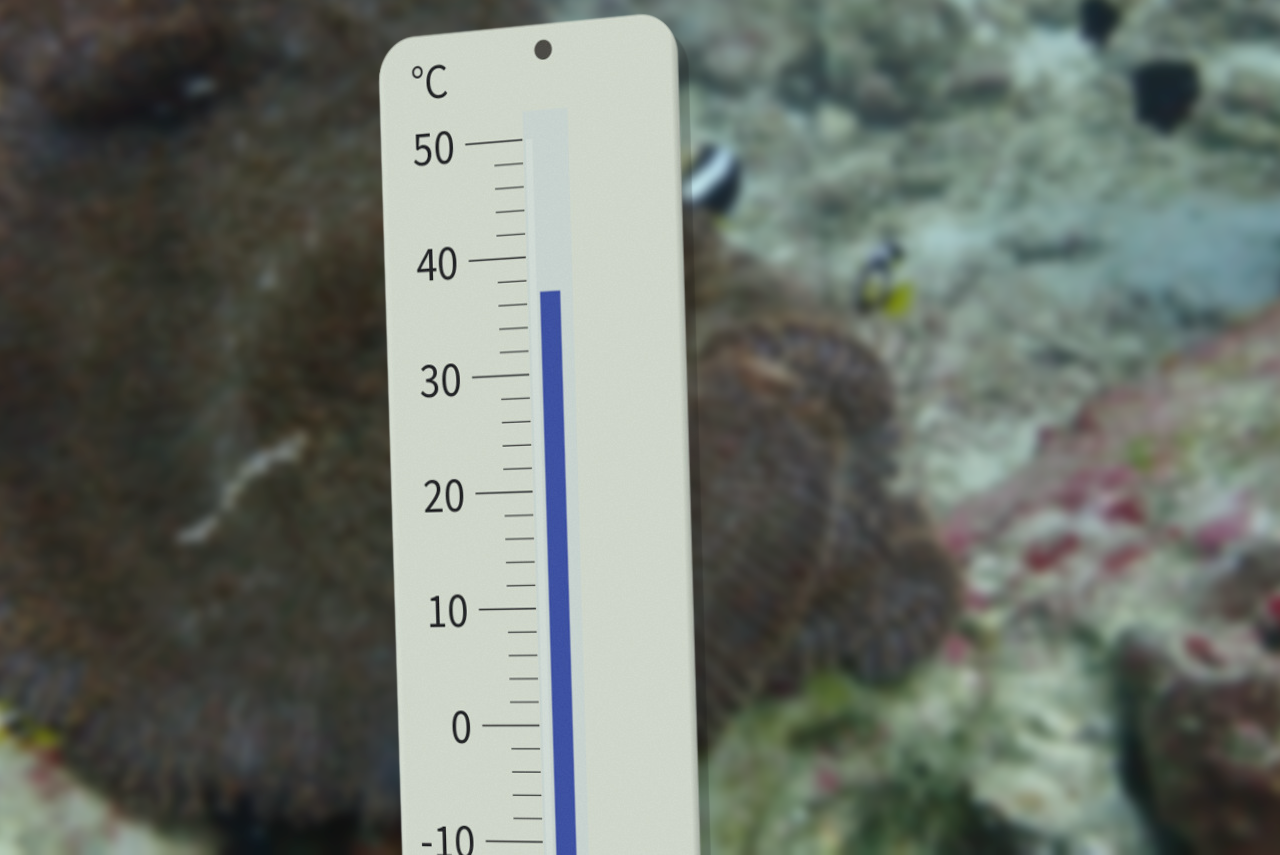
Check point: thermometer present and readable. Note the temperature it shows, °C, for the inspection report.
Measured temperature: 37 °C
